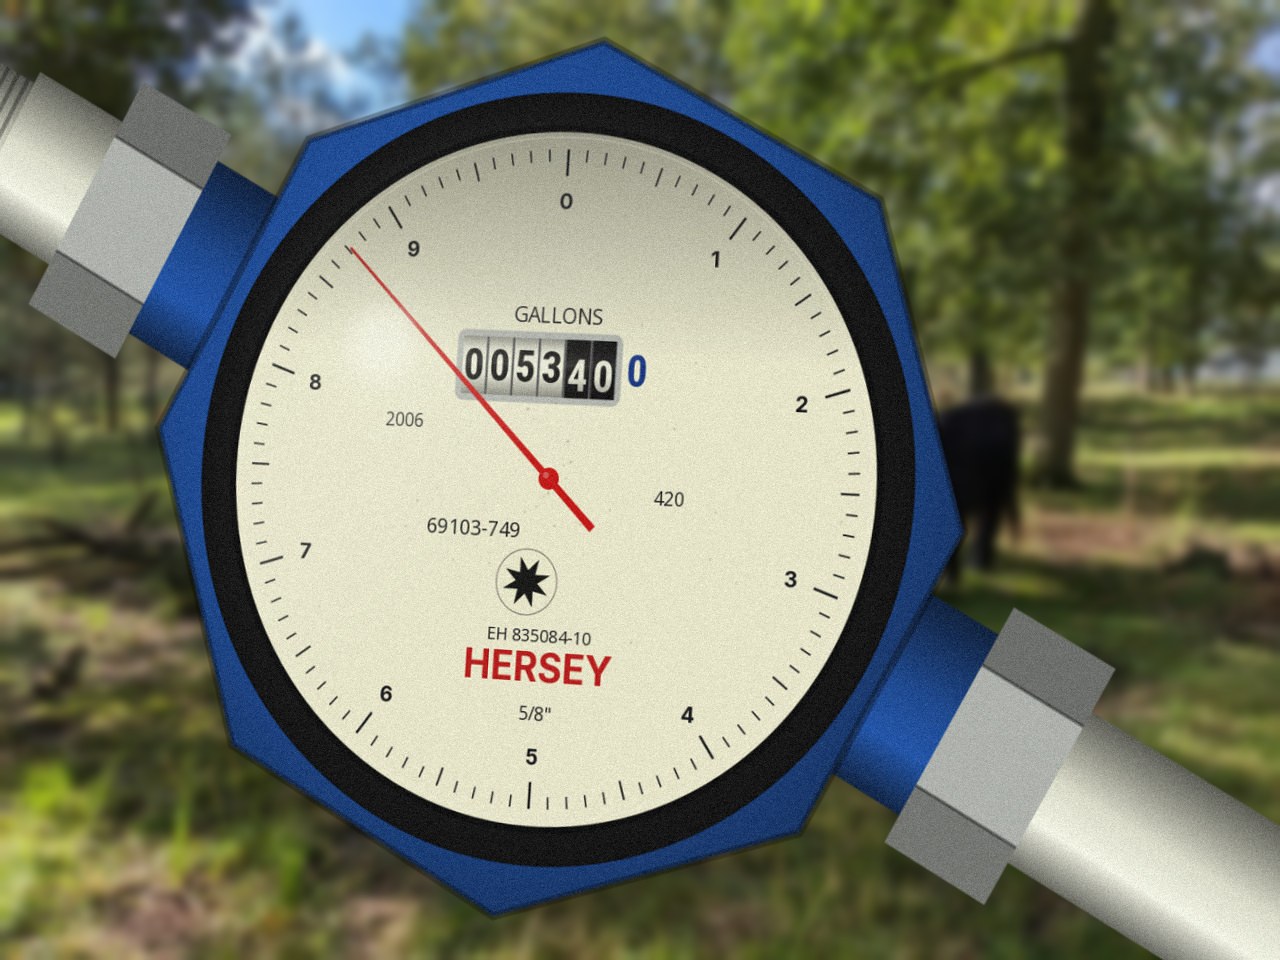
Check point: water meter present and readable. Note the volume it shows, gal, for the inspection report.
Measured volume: 53398.7 gal
